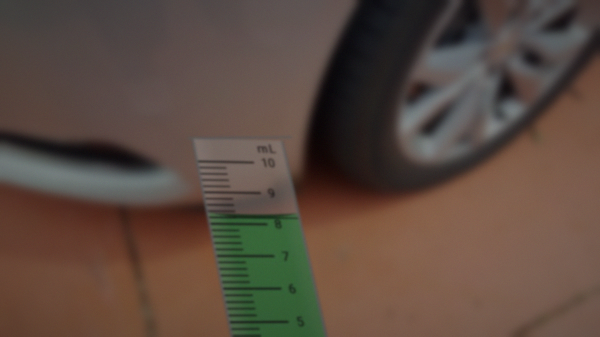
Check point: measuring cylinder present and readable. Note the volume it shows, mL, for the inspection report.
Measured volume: 8.2 mL
